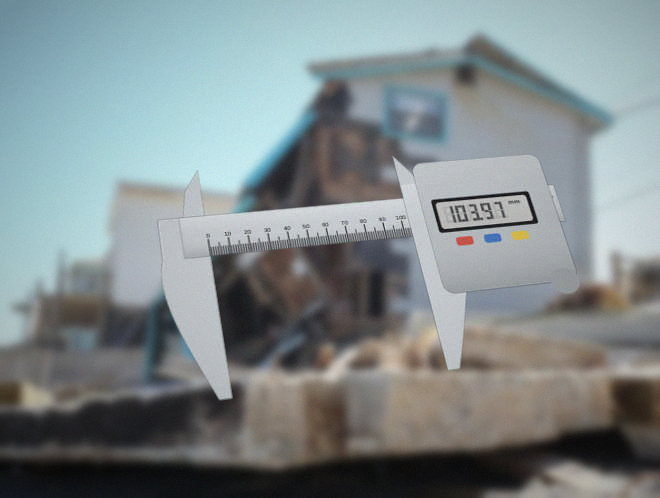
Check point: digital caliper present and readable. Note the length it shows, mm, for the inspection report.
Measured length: 103.97 mm
